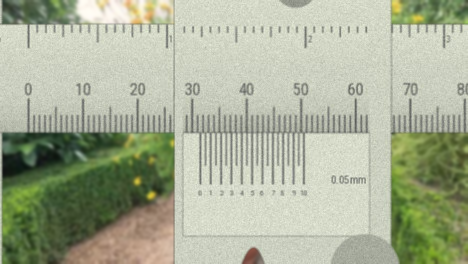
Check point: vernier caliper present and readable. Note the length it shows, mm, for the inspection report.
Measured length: 31.5 mm
